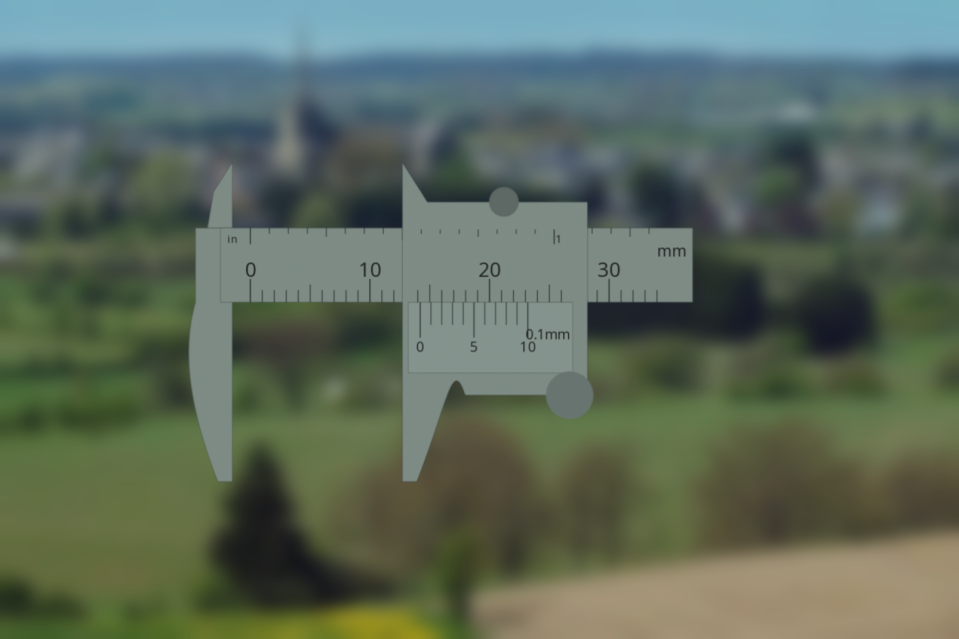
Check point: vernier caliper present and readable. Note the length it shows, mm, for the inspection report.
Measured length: 14.2 mm
